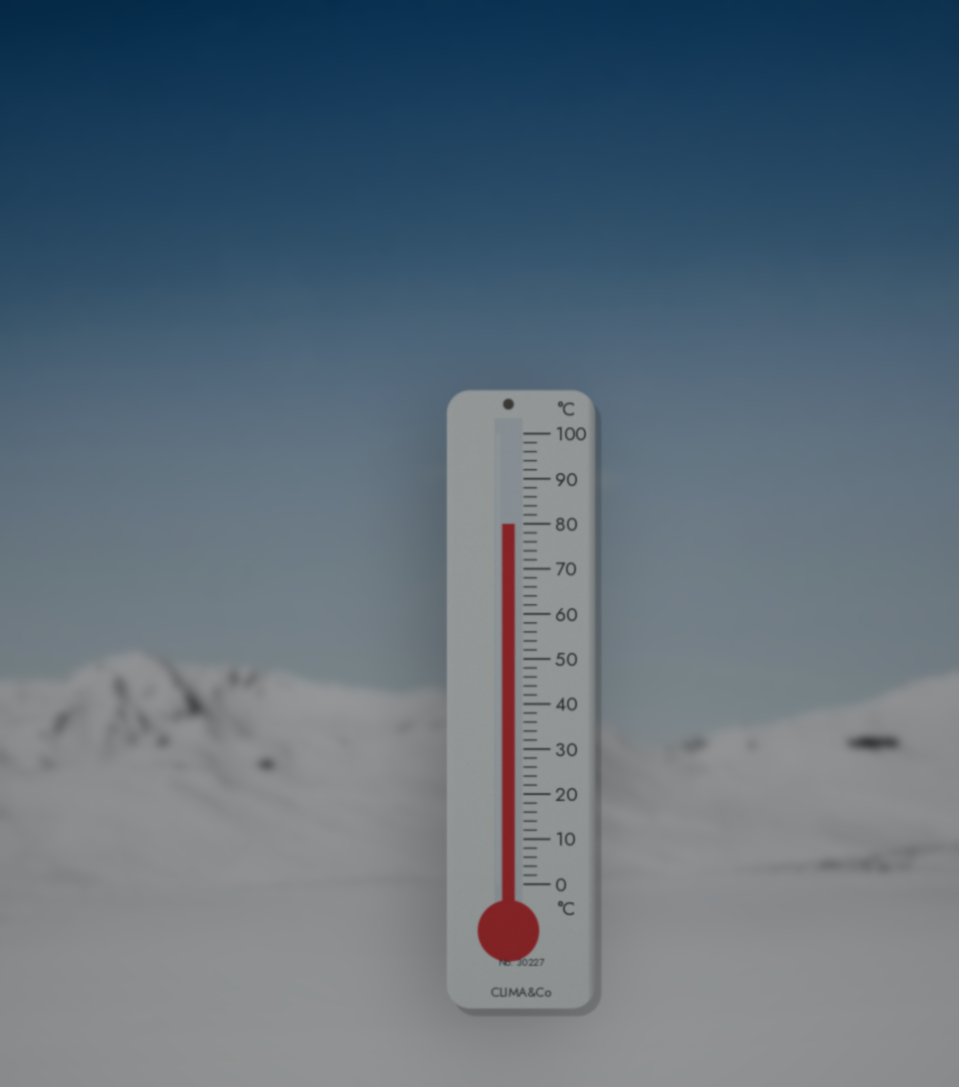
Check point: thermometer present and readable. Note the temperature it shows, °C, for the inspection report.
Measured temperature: 80 °C
